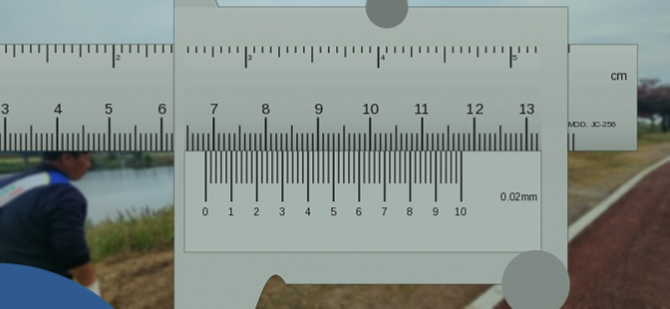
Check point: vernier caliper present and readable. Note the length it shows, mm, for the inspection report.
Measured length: 68.5 mm
